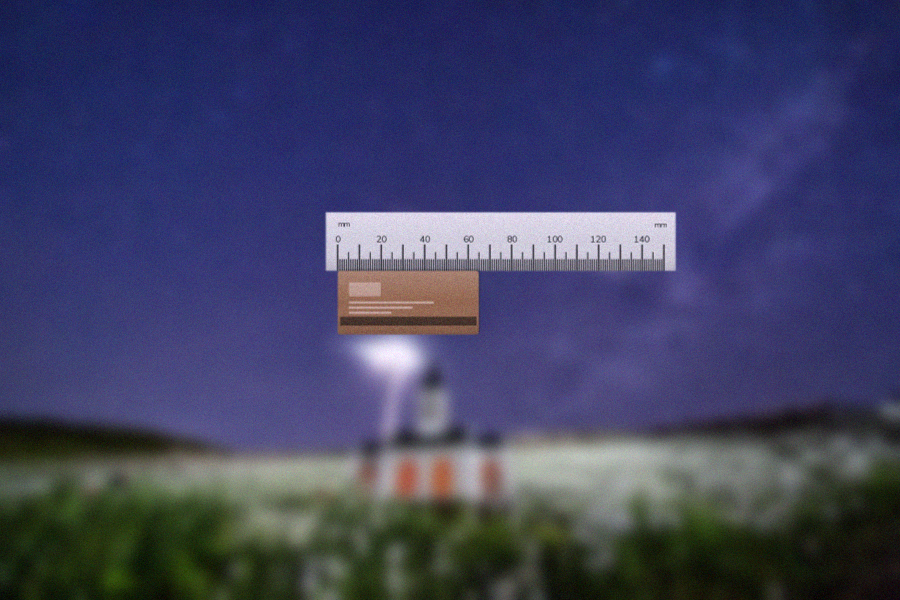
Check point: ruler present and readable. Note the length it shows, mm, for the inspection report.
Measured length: 65 mm
